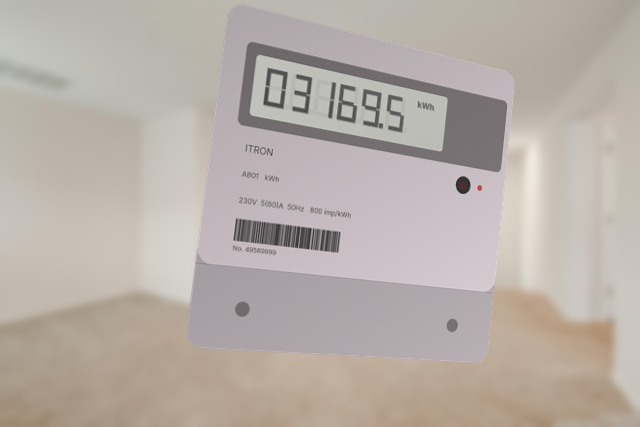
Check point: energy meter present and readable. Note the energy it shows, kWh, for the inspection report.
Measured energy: 3169.5 kWh
